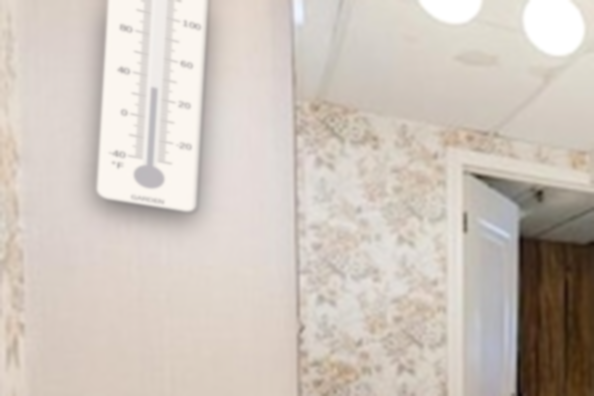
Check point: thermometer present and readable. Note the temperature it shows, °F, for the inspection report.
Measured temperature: 30 °F
